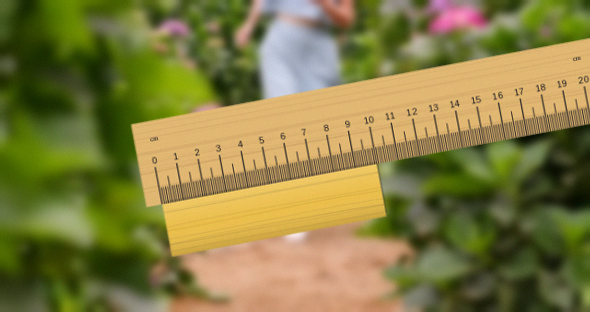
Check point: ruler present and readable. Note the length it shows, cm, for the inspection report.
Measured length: 10 cm
